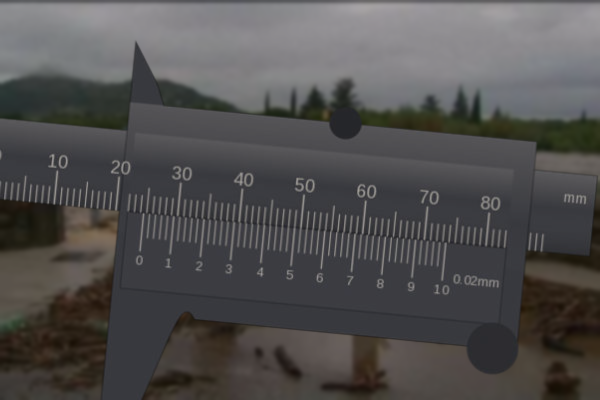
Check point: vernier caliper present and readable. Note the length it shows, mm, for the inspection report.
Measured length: 24.5 mm
